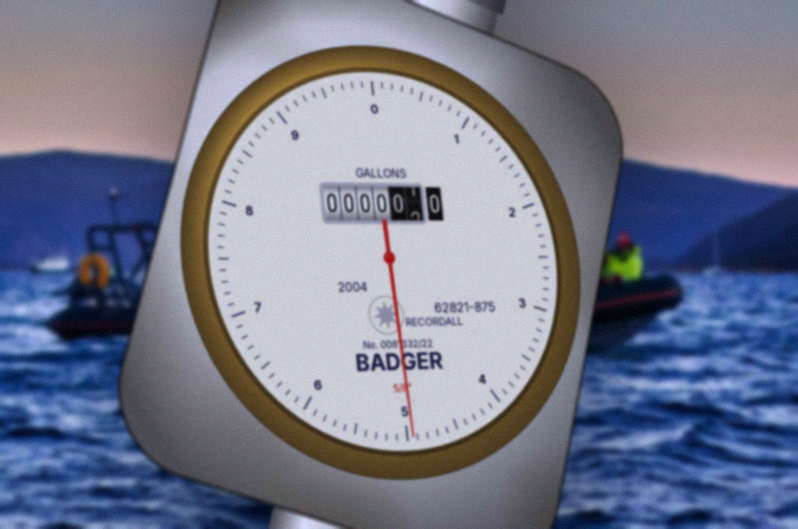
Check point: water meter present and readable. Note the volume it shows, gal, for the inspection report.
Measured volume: 14.9 gal
